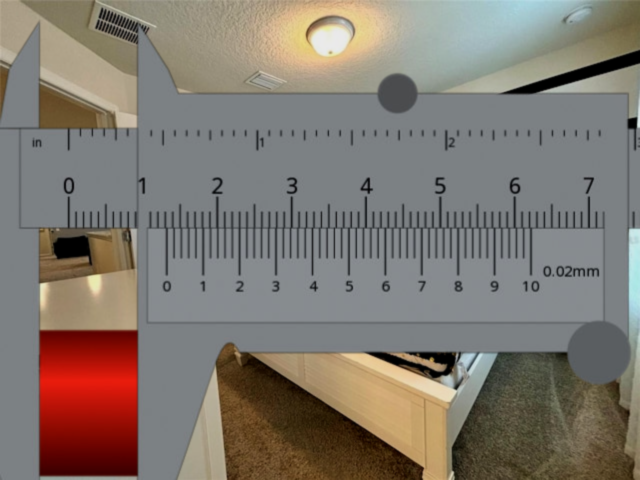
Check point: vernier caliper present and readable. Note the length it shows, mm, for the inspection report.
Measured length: 13.2 mm
